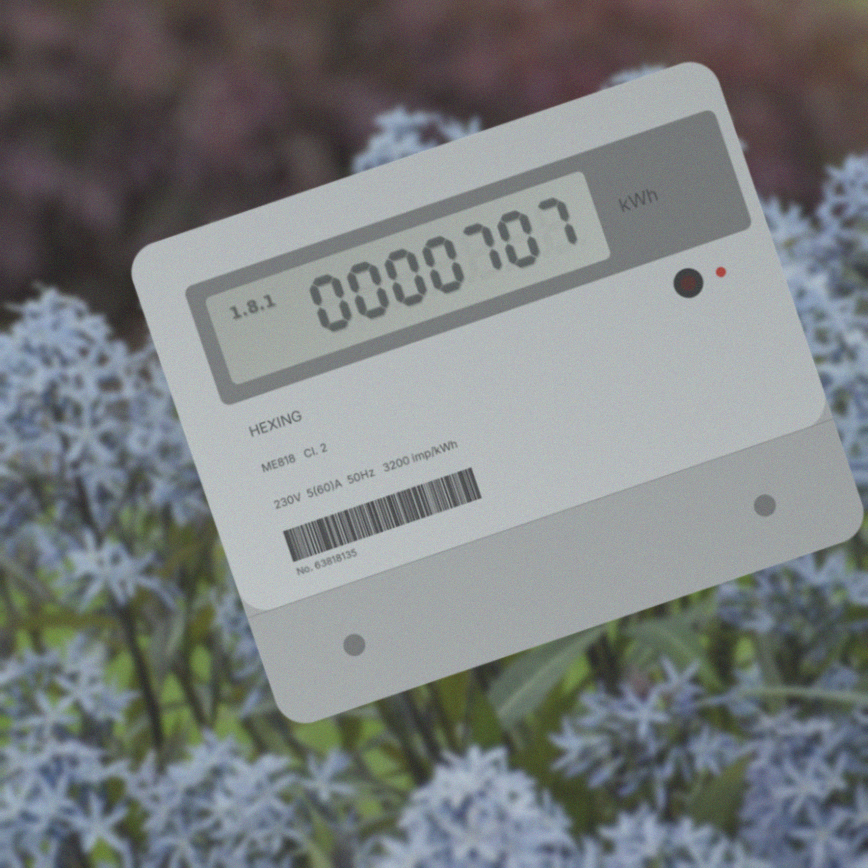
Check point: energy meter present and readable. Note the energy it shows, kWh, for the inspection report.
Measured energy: 707 kWh
